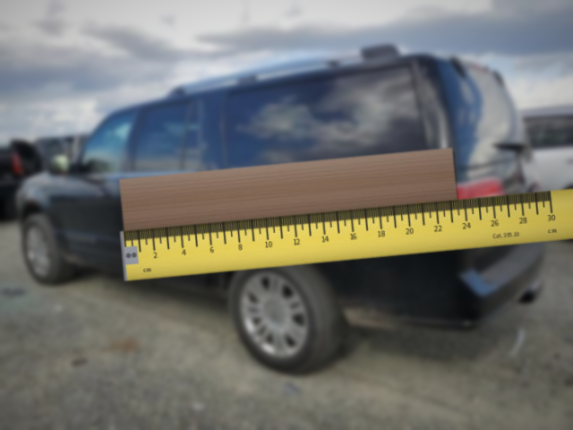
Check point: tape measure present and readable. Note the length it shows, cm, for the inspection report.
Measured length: 23.5 cm
